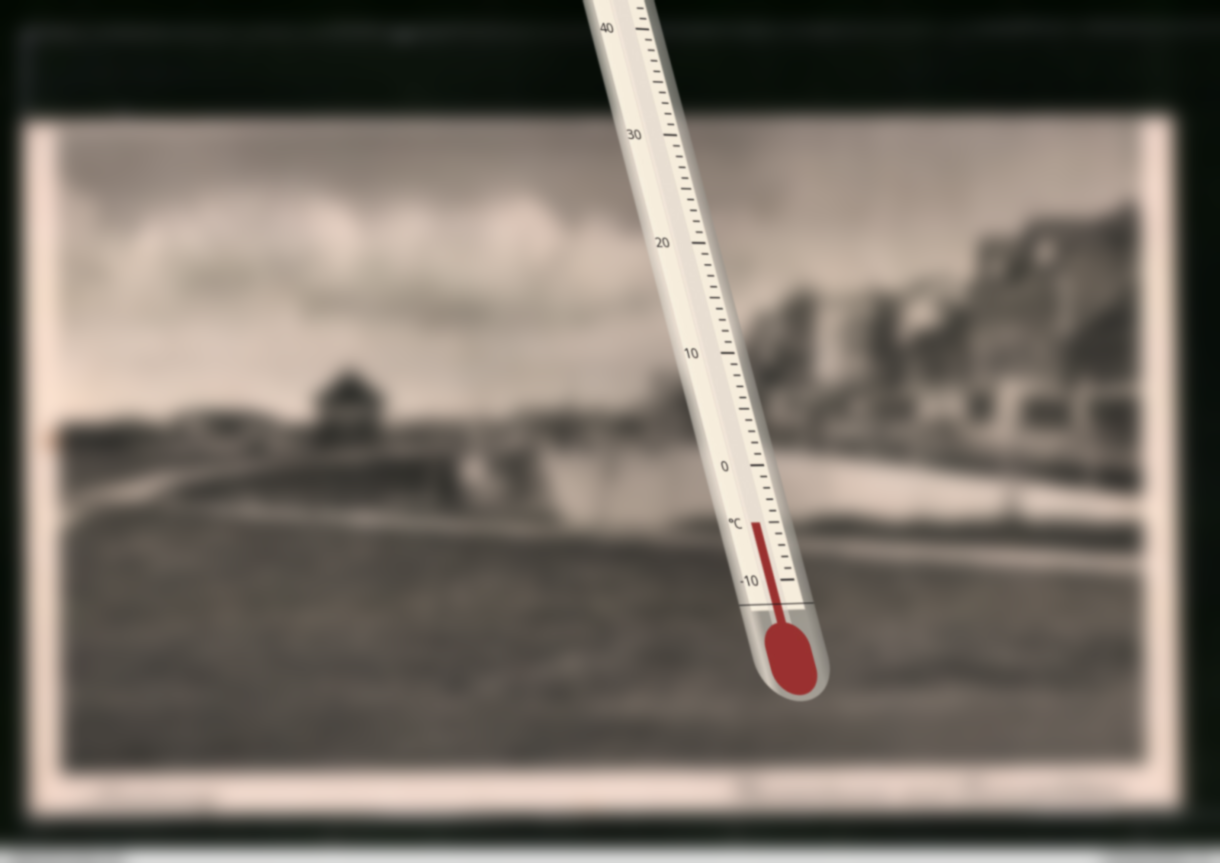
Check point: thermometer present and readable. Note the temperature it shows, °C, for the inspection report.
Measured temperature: -5 °C
